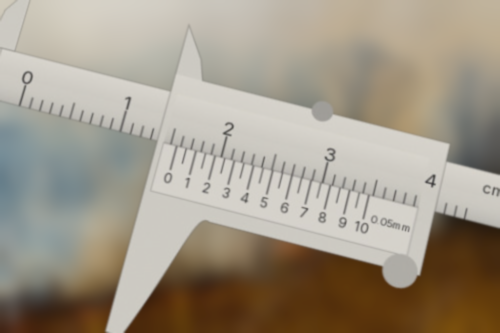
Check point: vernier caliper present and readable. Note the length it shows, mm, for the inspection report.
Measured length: 15.6 mm
